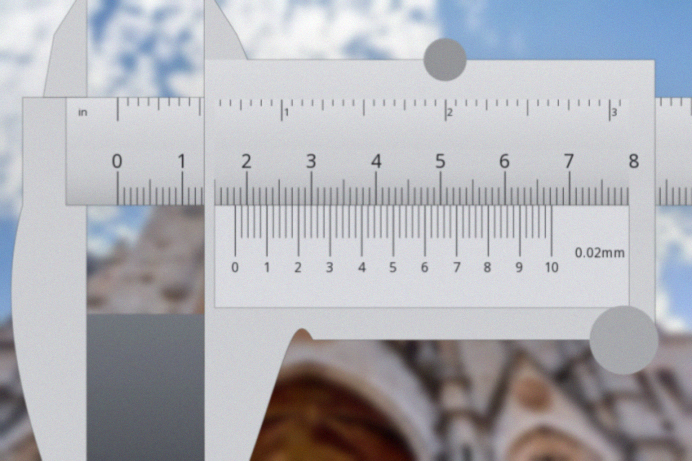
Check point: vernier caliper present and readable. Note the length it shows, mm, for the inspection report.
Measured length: 18.2 mm
